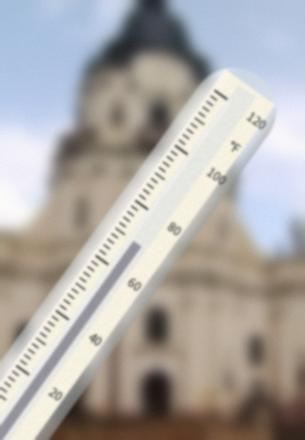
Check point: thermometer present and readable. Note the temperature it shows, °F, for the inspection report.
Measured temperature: 70 °F
